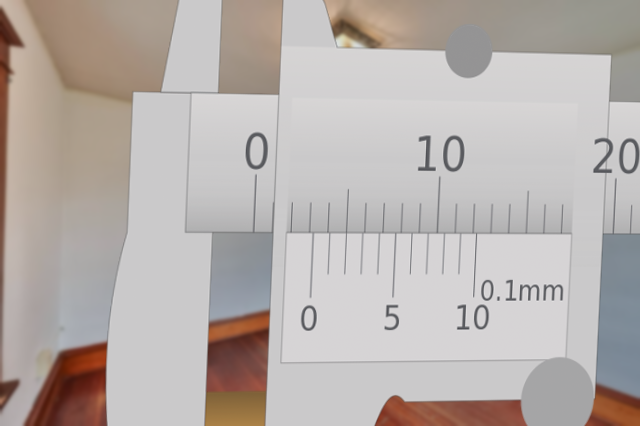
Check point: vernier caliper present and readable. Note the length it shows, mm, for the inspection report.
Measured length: 3.2 mm
